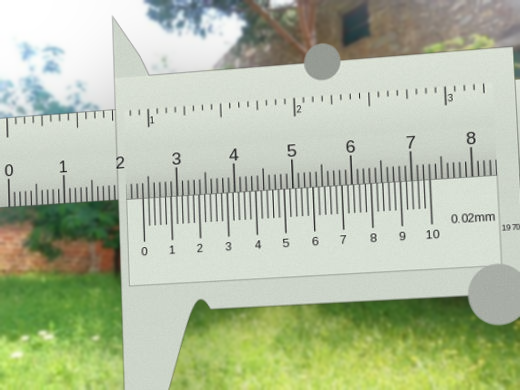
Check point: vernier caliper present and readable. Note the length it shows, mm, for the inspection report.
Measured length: 24.0 mm
